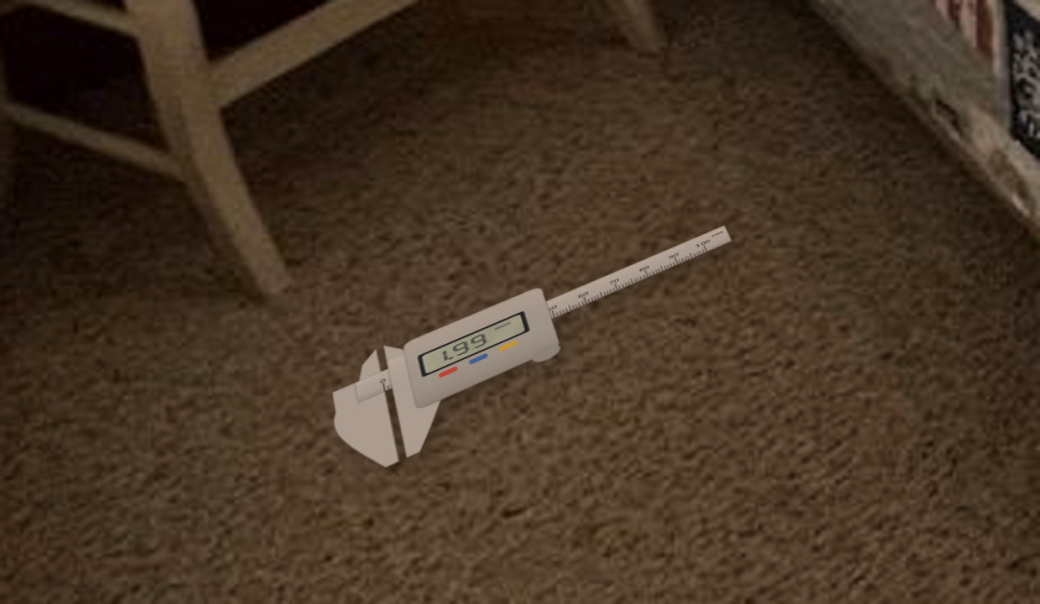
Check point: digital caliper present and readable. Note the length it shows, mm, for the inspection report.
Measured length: 1.99 mm
